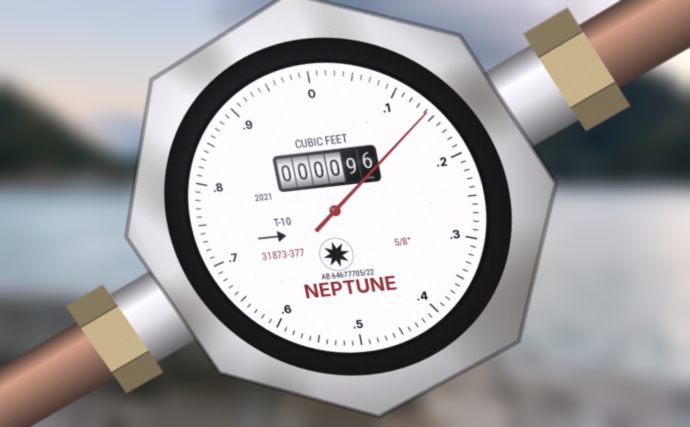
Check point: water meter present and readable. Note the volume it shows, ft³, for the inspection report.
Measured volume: 96.14 ft³
